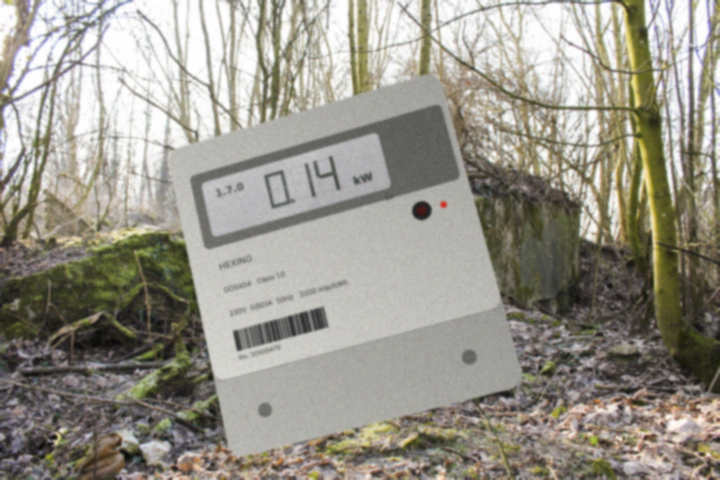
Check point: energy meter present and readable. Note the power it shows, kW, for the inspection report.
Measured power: 0.14 kW
